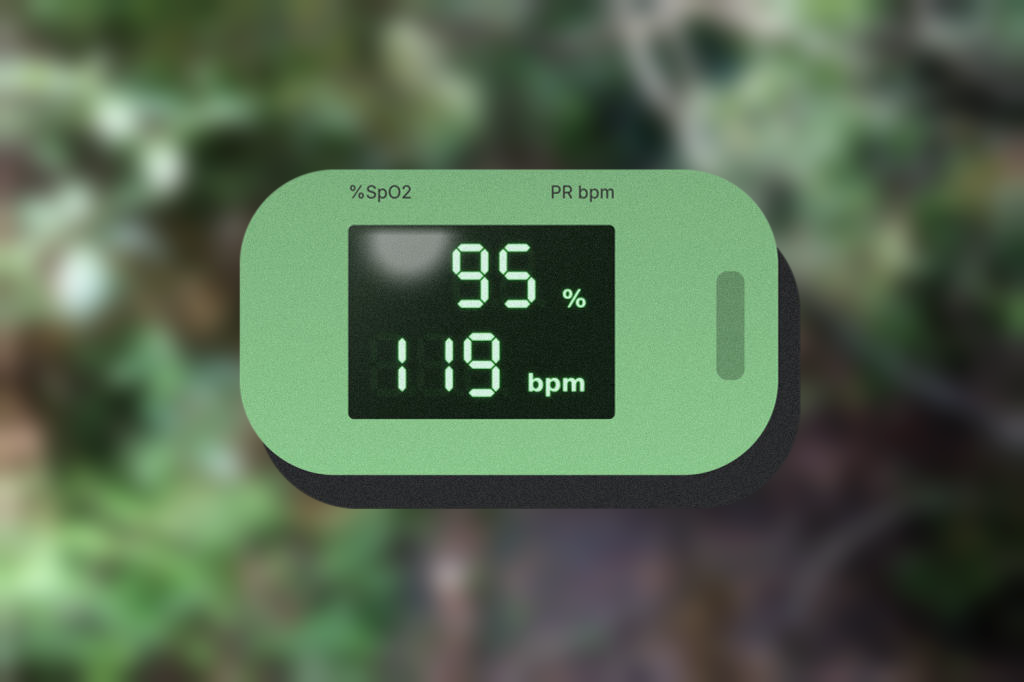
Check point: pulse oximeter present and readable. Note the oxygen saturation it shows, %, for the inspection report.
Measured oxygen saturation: 95 %
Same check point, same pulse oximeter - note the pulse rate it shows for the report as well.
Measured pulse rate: 119 bpm
